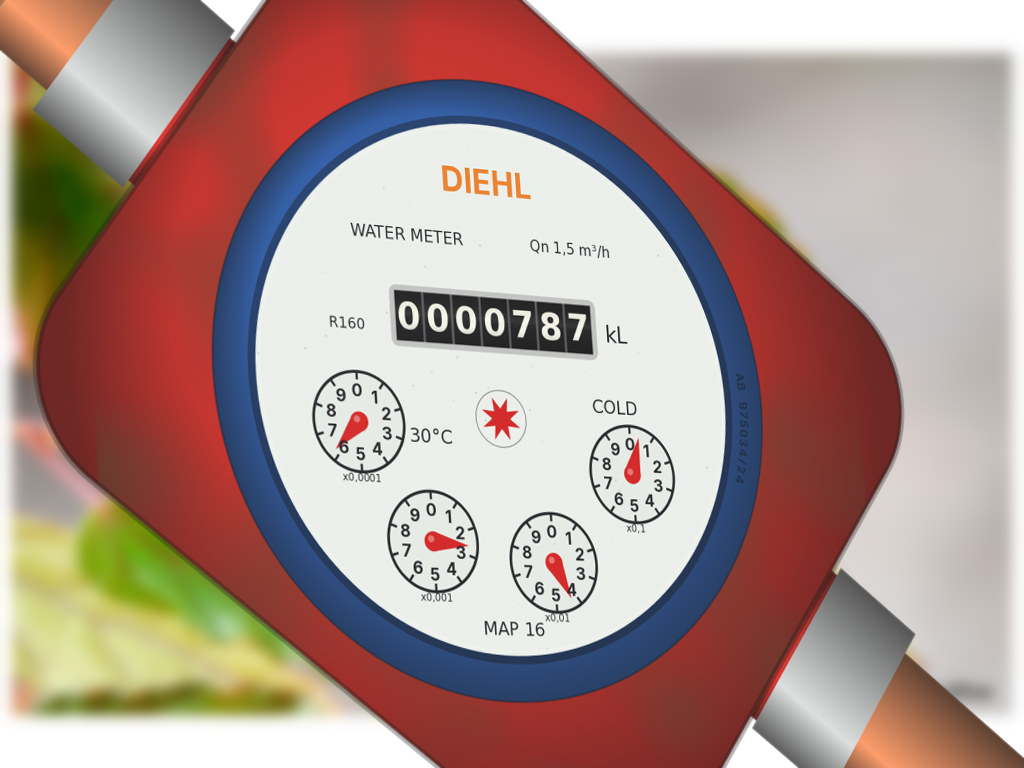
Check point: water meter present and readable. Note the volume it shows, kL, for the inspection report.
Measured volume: 787.0426 kL
